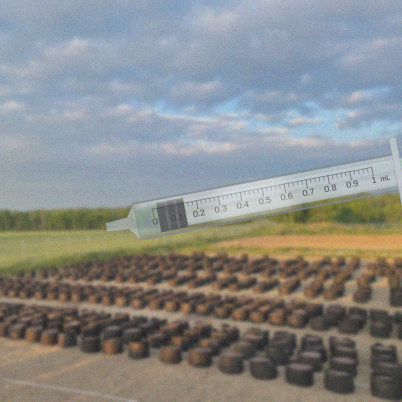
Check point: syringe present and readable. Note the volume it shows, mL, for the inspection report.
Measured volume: 0.02 mL
